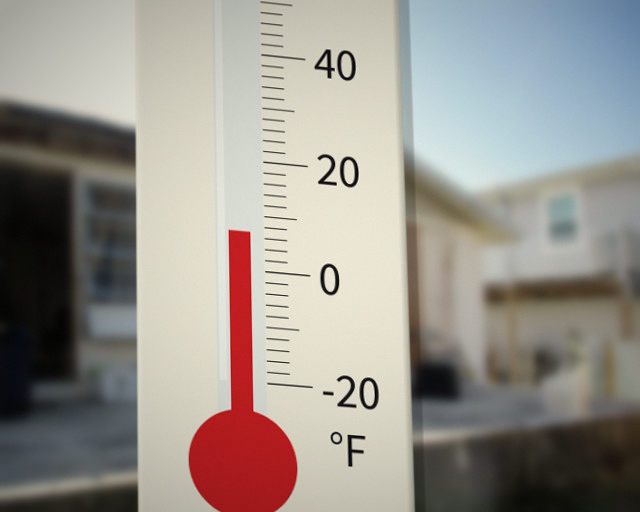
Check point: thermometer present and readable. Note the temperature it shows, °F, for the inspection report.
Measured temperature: 7 °F
